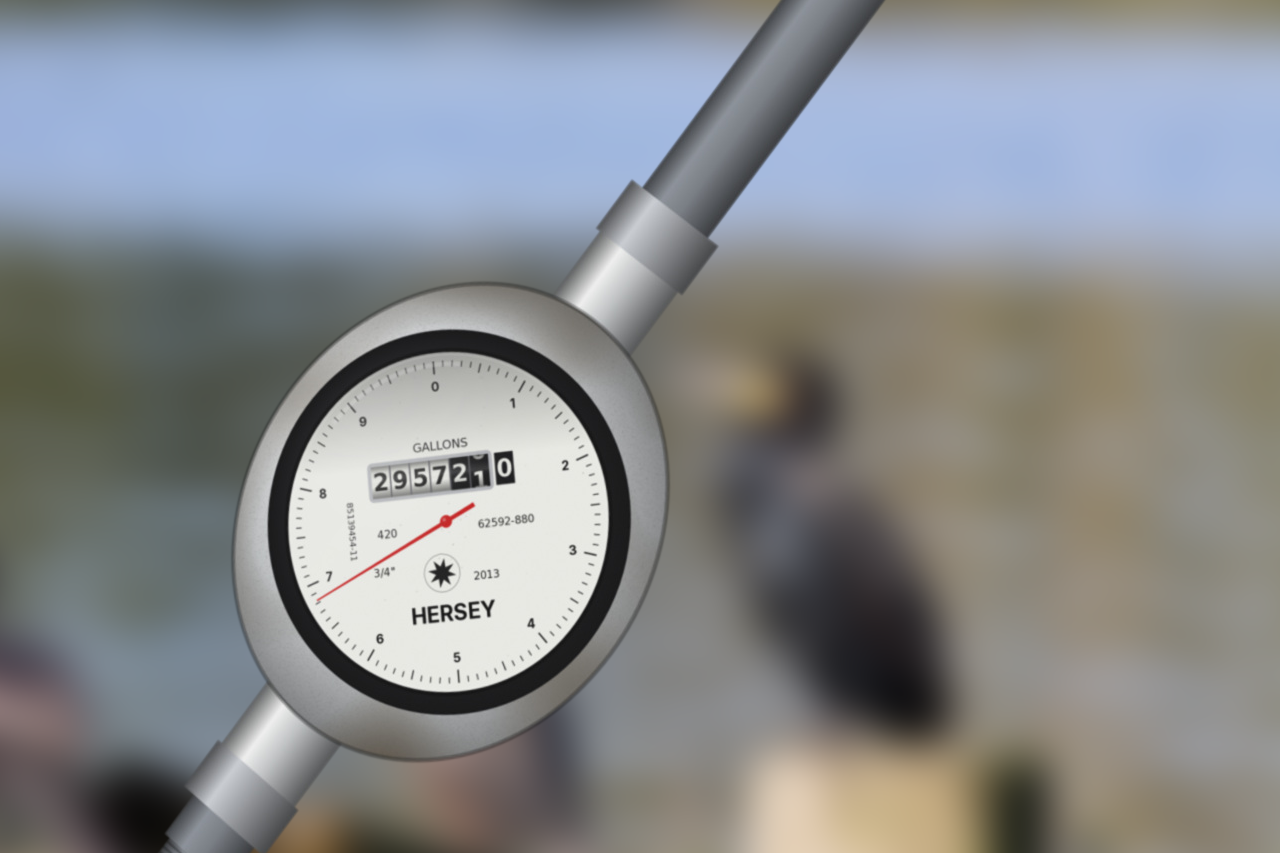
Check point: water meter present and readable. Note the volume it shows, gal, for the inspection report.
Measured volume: 2957206.8 gal
